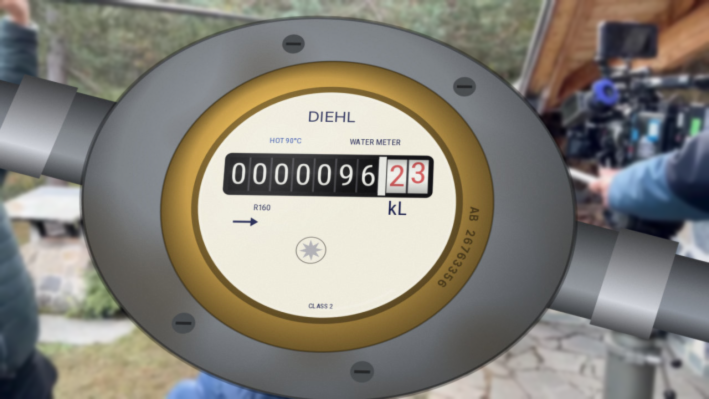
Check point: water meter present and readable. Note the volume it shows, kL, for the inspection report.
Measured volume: 96.23 kL
